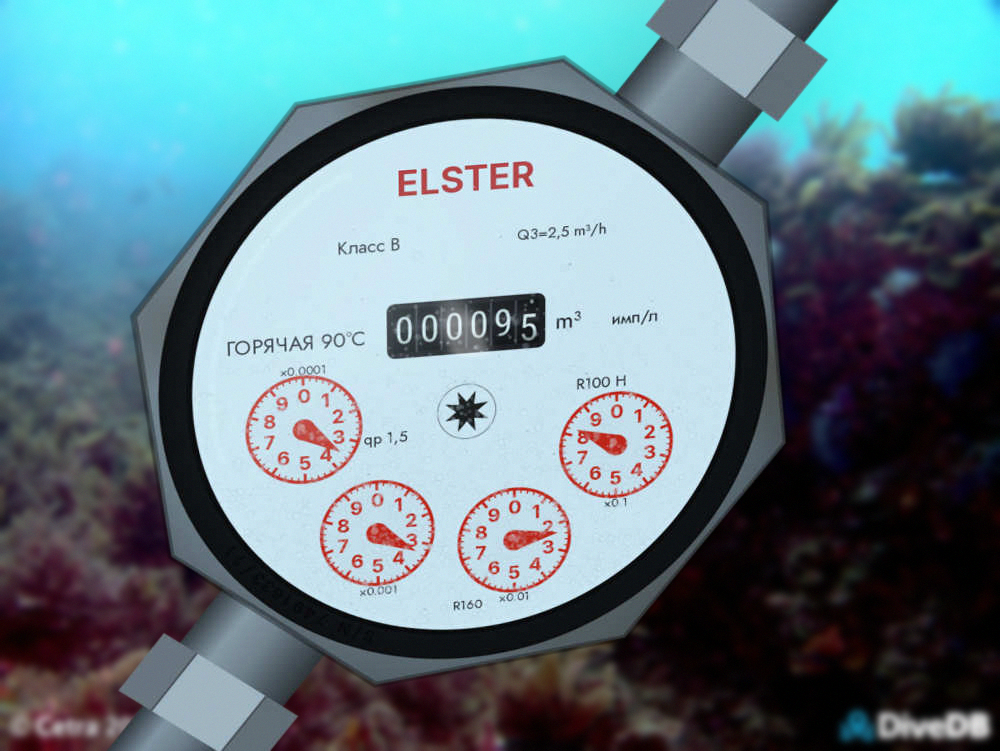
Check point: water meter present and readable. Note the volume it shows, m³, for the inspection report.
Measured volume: 94.8233 m³
